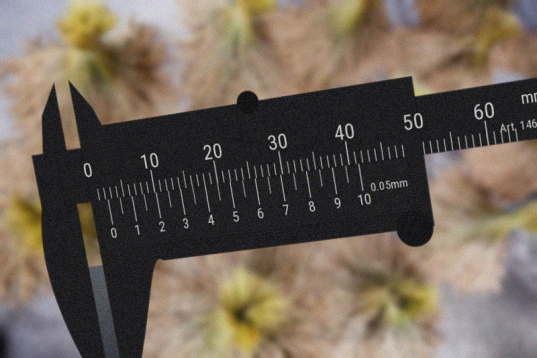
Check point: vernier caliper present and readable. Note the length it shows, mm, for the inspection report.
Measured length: 2.4 mm
